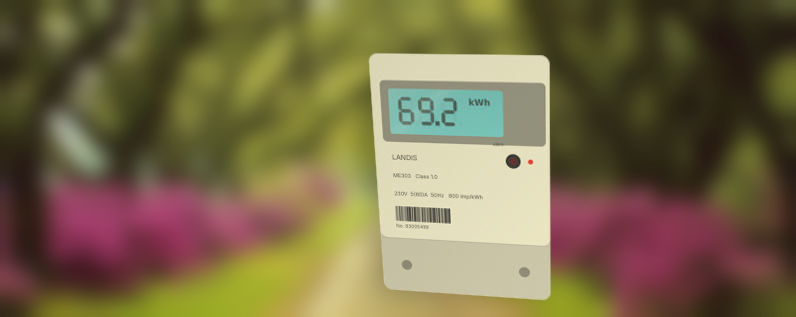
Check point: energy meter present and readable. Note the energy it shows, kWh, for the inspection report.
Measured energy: 69.2 kWh
